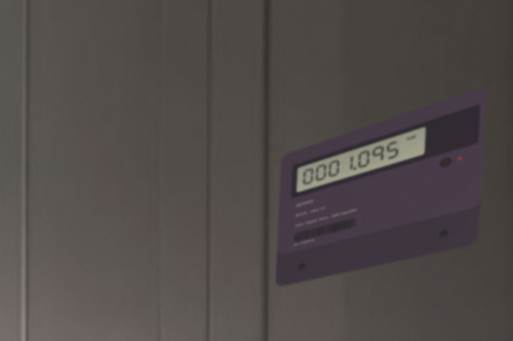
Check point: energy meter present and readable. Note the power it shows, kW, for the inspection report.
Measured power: 1.095 kW
